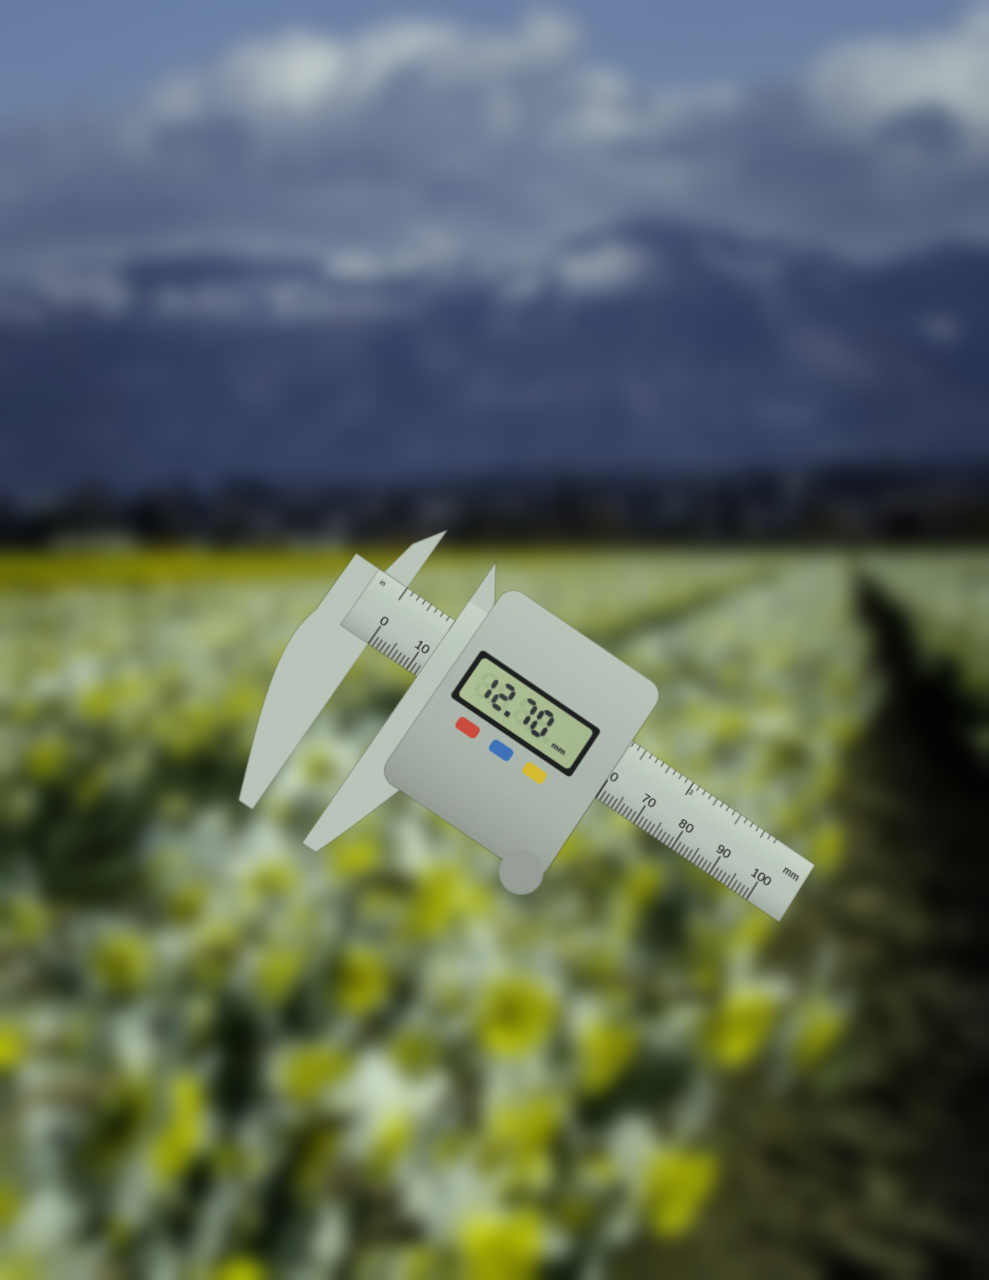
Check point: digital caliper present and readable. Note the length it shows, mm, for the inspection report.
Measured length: 12.70 mm
